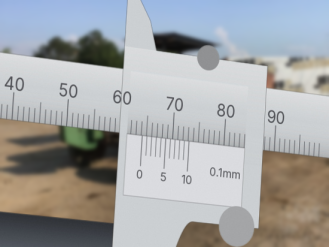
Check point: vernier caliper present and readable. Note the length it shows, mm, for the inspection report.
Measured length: 64.2 mm
